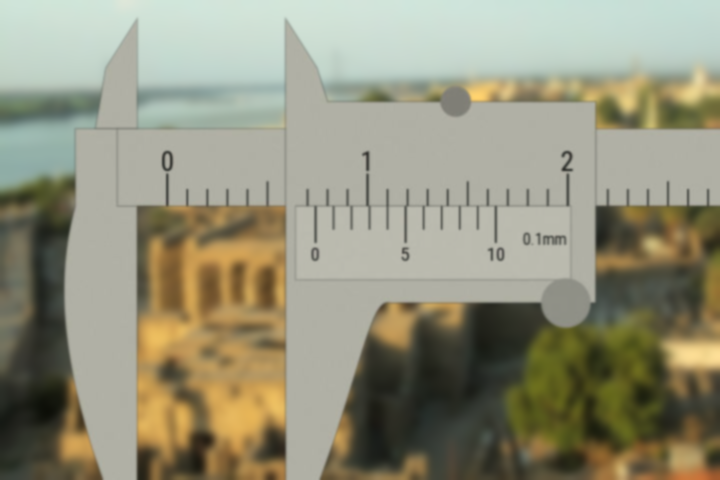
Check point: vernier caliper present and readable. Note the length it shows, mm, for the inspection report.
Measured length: 7.4 mm
